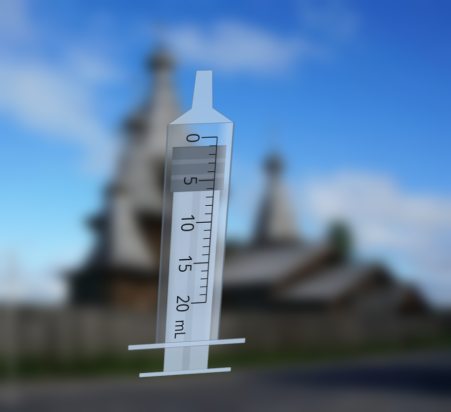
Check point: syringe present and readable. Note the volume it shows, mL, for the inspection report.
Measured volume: 1 mL
